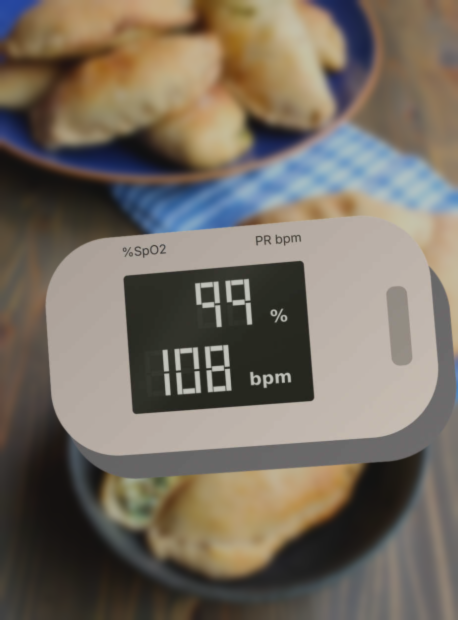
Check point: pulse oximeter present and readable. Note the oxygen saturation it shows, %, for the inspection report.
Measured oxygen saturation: 99 %
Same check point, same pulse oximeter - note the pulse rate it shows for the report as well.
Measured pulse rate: 108 bpm
